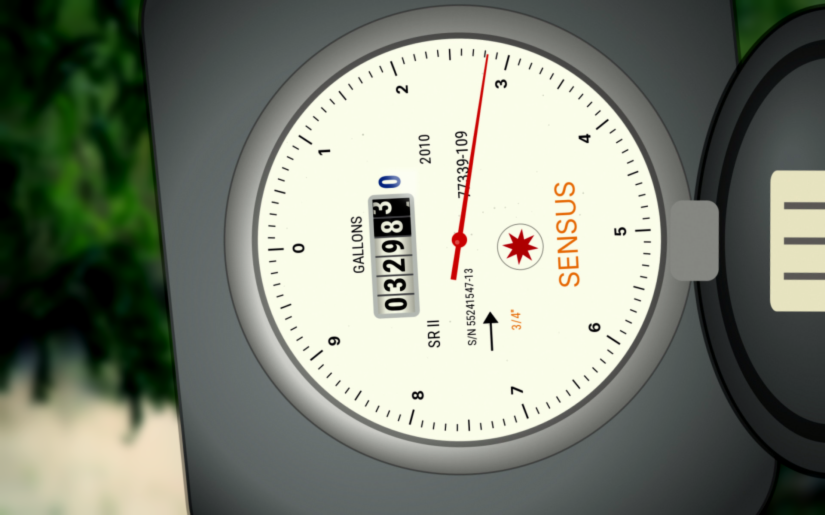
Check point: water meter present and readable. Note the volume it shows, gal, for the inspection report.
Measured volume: 329832.8 gal
